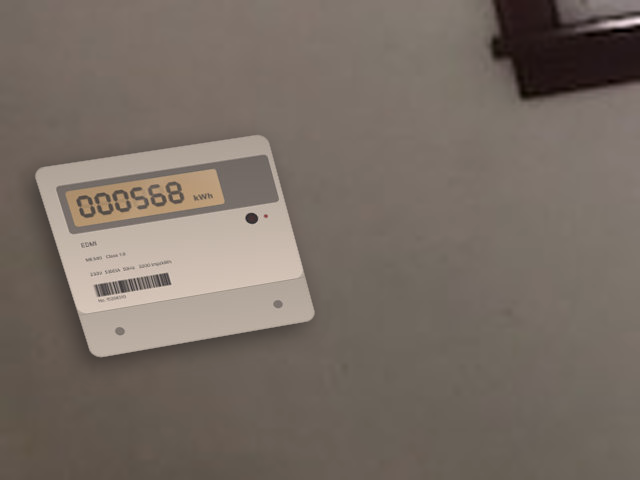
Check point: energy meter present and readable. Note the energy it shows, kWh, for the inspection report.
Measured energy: 568 kWh
